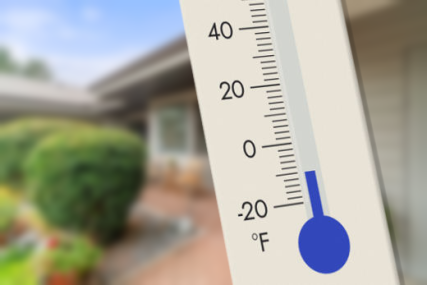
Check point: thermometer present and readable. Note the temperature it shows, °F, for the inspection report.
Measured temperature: -10 °F
